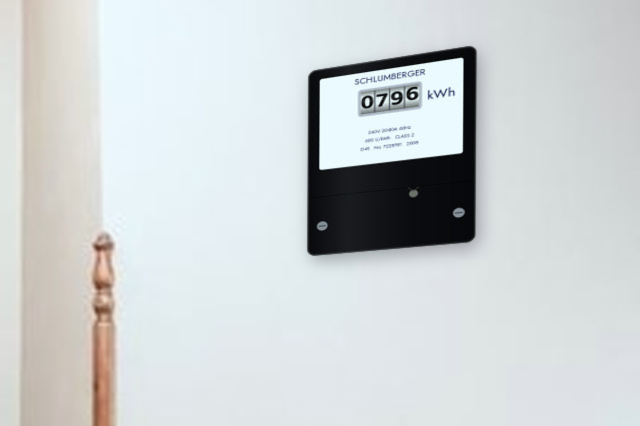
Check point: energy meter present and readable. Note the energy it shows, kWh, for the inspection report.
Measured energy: 796 kWh
